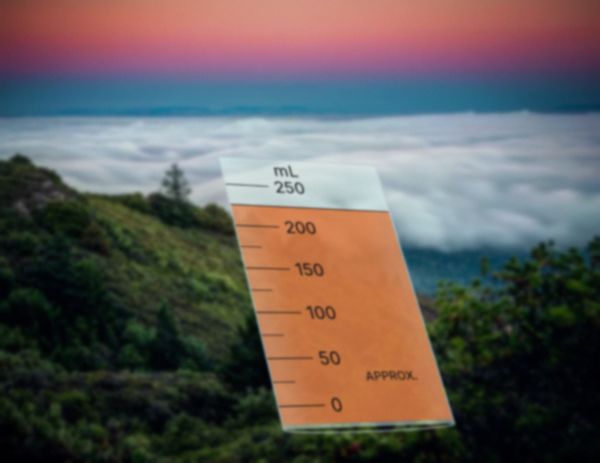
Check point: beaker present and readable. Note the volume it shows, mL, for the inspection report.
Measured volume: 225 mL
